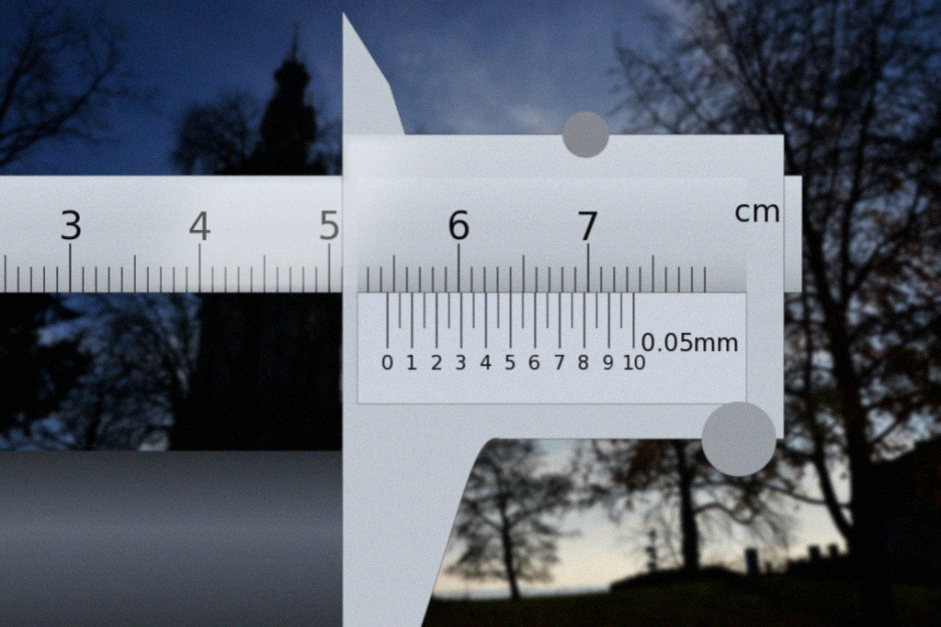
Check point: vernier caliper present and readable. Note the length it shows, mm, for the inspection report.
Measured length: 54.5 mm
